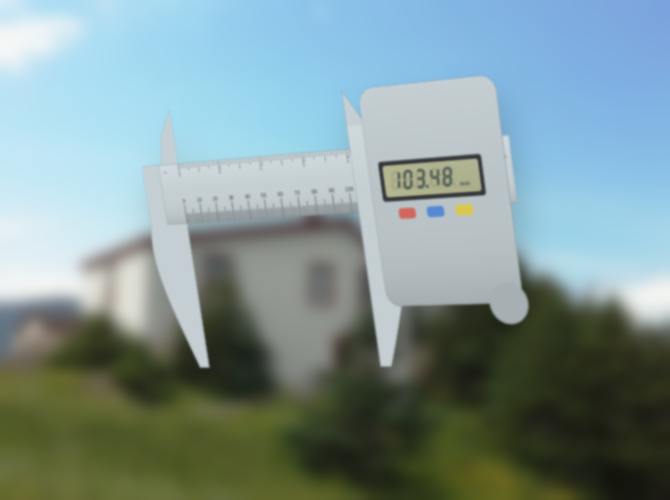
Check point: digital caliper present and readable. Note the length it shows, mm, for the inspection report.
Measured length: 103.48 mm
